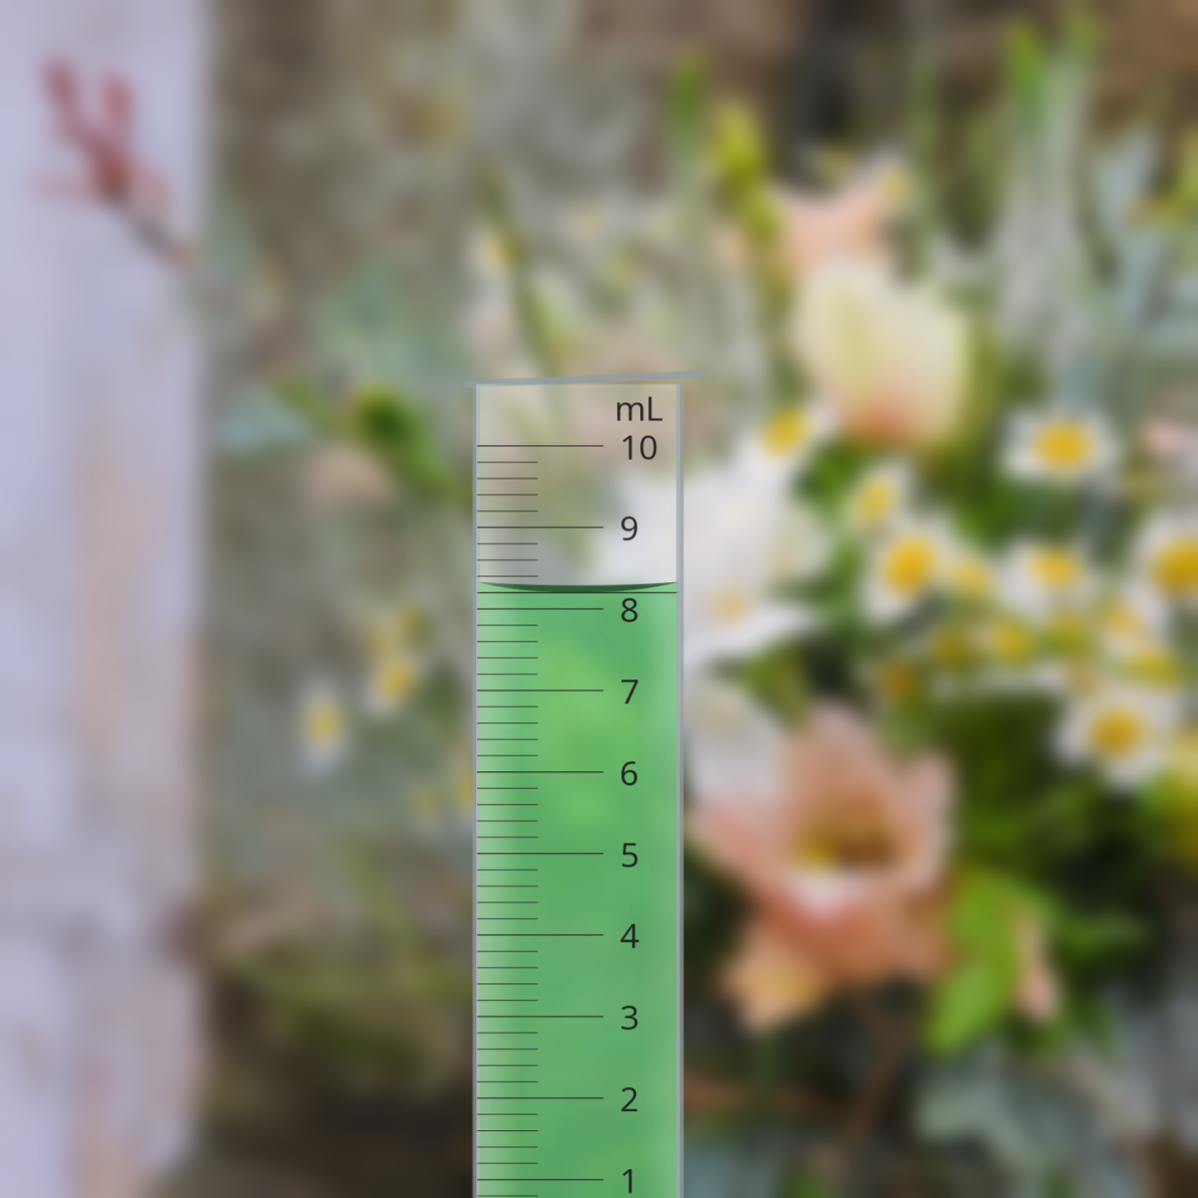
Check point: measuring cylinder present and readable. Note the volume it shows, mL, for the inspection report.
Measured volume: 8.2 mL
